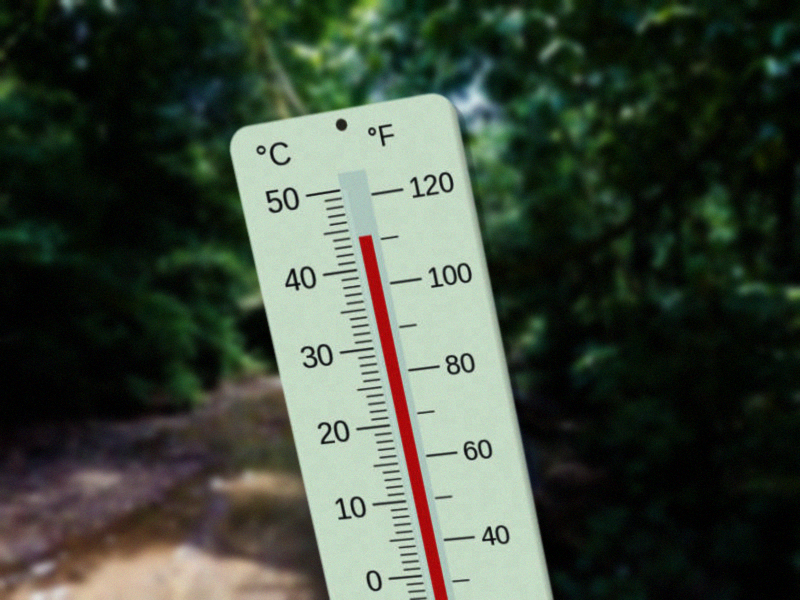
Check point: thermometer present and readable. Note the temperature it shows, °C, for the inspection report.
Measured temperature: 44 °C
